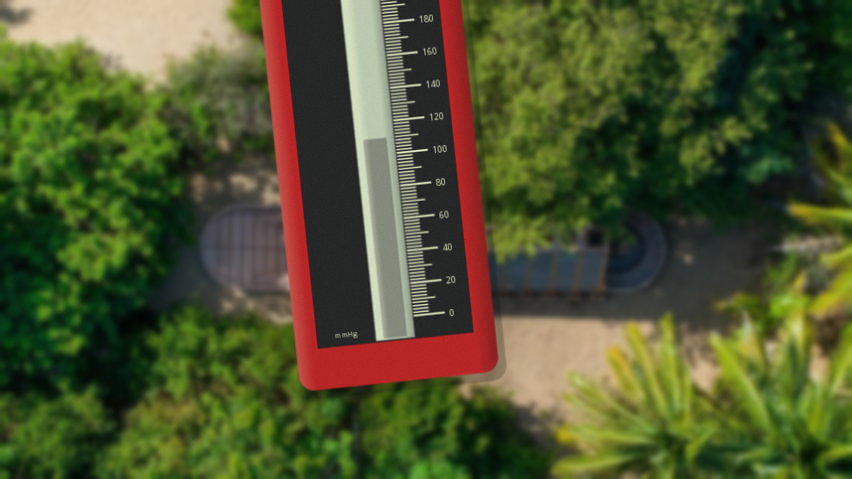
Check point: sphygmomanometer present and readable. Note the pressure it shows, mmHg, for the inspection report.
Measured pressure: 110 mmHg
